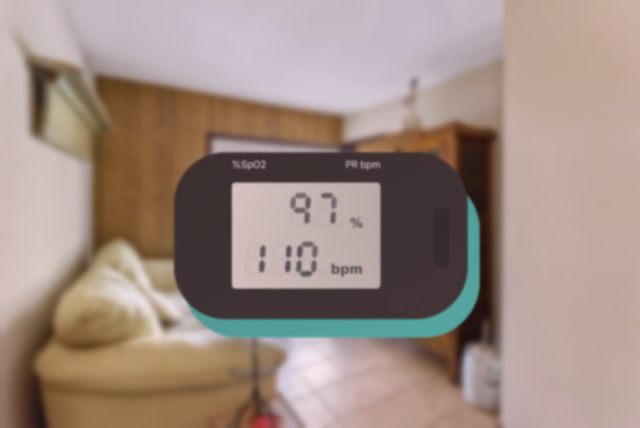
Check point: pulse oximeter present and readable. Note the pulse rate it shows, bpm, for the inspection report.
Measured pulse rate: 110 bpm
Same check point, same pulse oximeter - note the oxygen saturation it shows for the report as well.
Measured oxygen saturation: 97 %
